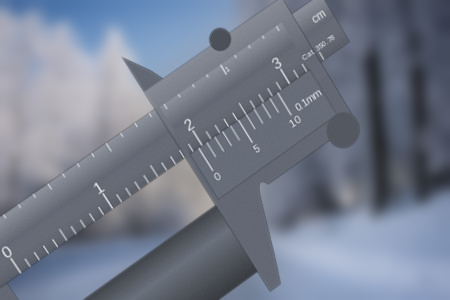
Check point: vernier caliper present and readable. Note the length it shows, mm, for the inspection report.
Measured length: 19.6 mm
